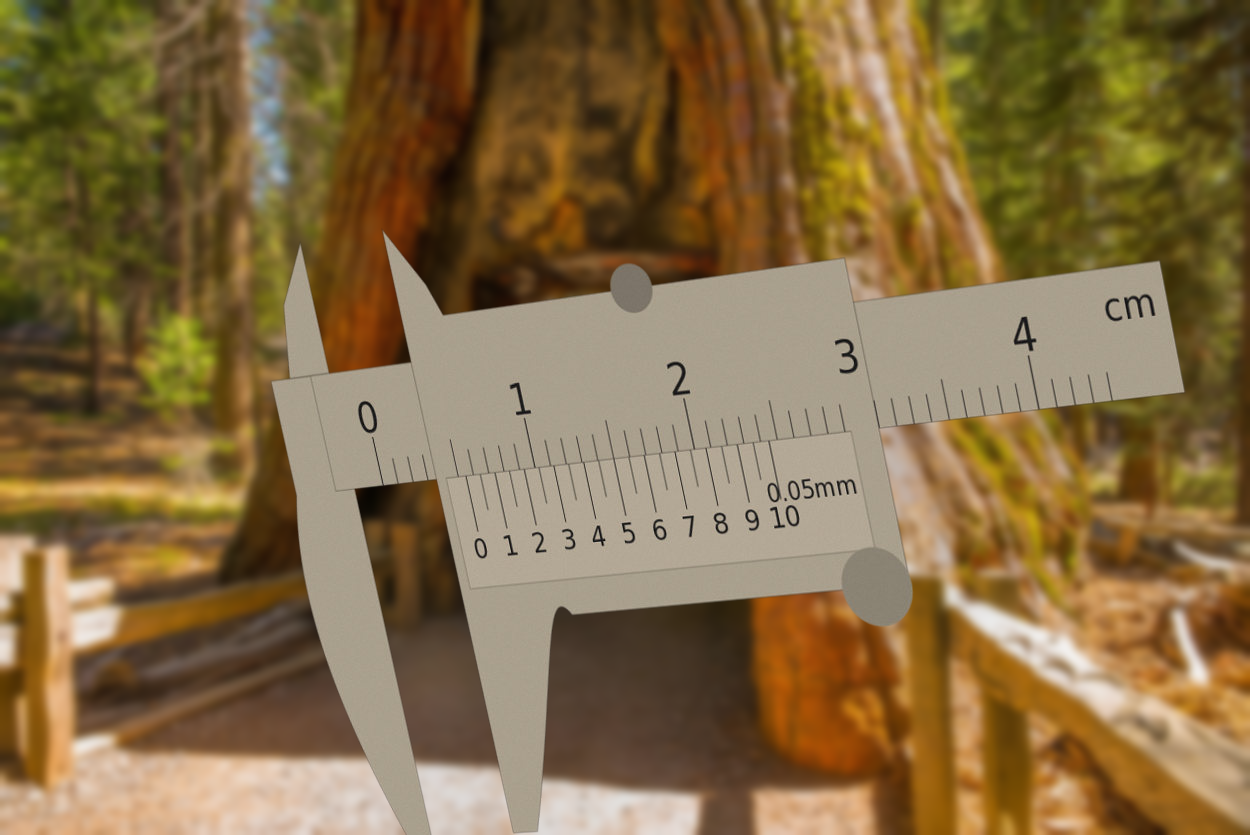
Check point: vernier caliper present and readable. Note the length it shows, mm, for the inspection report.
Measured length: 5.5 mm
